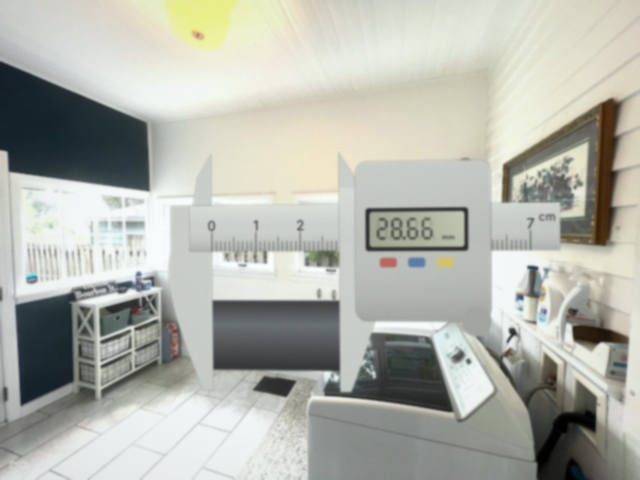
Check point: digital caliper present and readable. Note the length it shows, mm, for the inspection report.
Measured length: 28.66 mm
